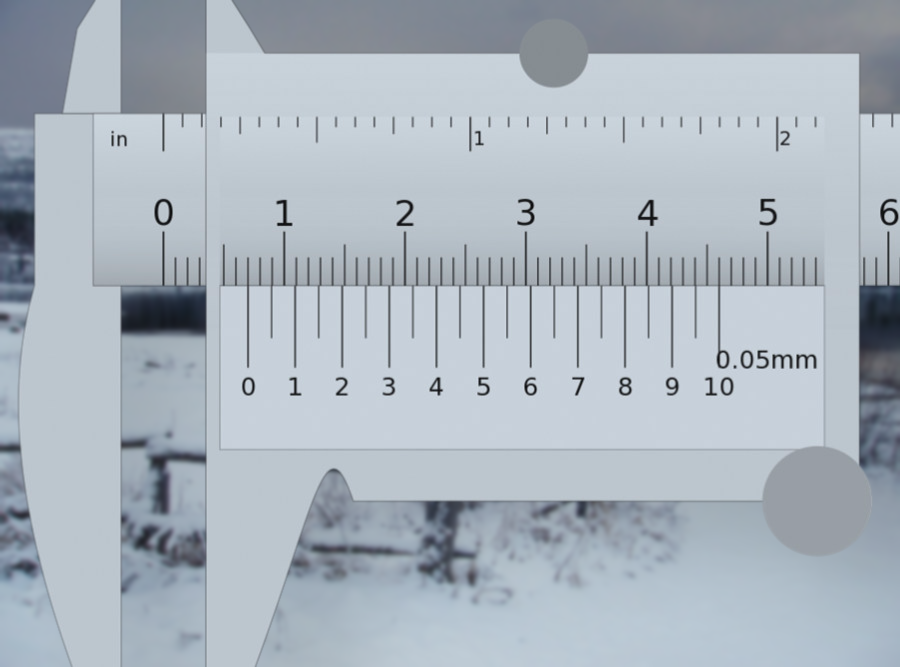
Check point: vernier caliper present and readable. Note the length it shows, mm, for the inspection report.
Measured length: 7.0 mm
